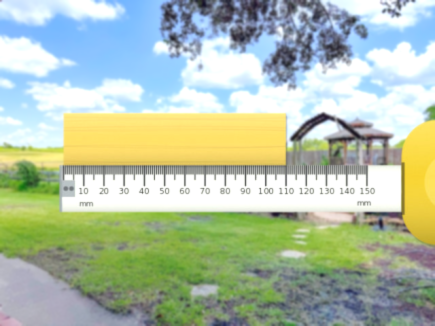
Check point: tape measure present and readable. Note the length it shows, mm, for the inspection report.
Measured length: 110 mm
